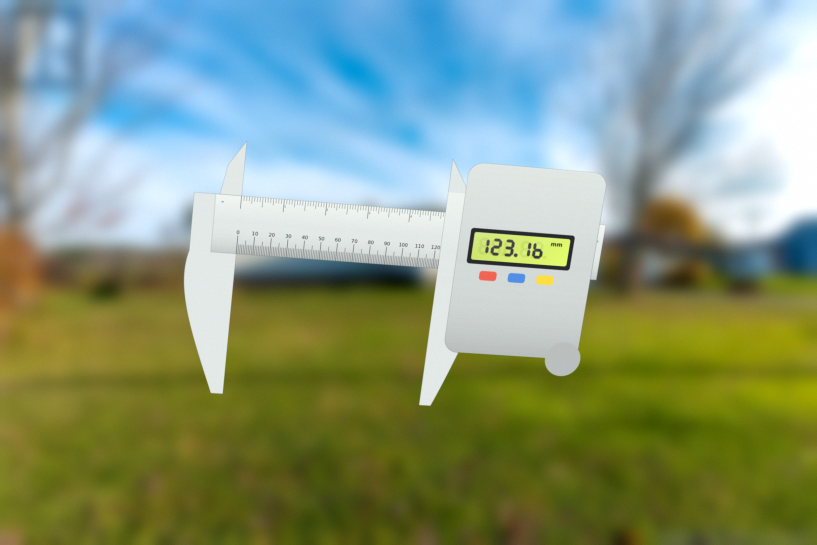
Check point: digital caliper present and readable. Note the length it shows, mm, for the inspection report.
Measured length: 123.16 mm
